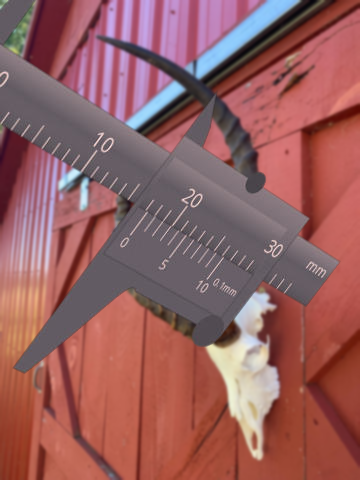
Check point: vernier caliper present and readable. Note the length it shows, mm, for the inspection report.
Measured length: 17.2 mm
